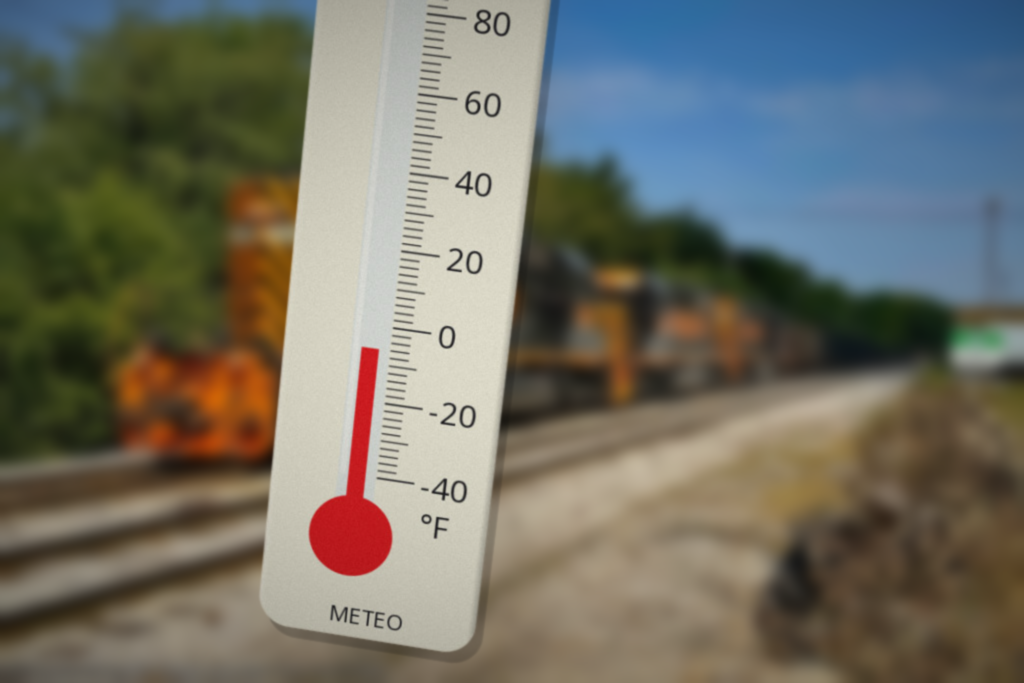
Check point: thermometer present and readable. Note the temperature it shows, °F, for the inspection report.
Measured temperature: -6 °F
